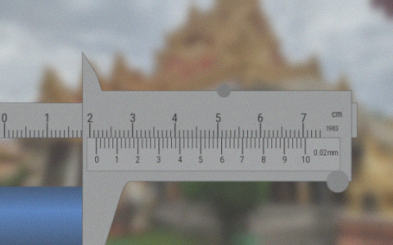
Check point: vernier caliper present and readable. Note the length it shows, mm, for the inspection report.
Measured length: 21.5 mm
